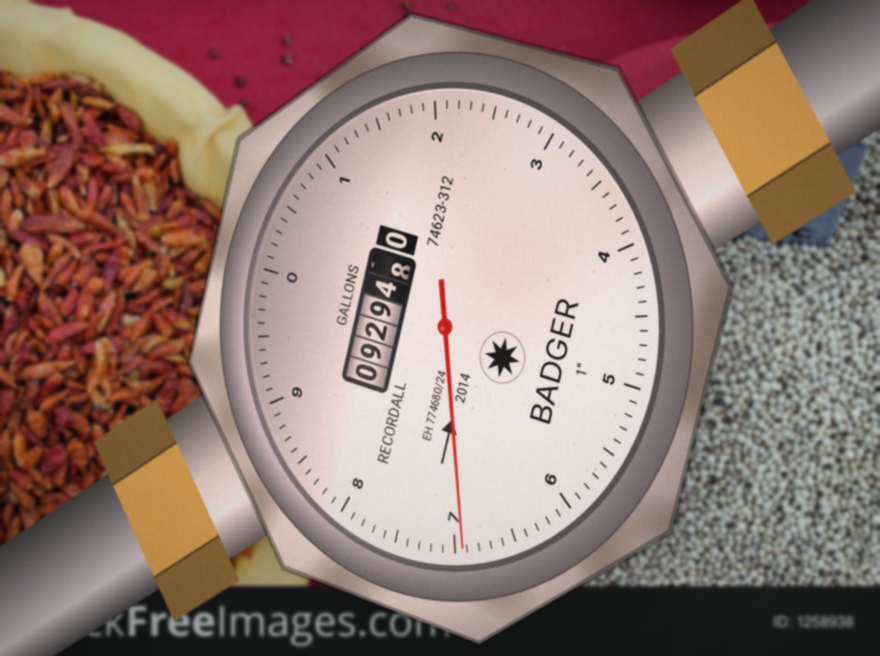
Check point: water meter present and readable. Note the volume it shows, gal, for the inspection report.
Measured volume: 929476.9 gal
